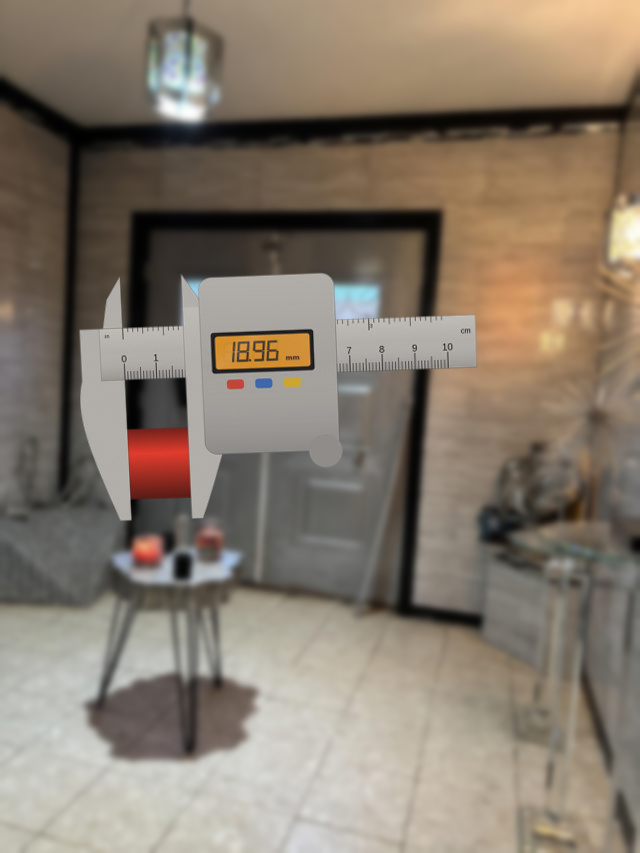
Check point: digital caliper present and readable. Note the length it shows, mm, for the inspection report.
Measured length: 18.96 mm
